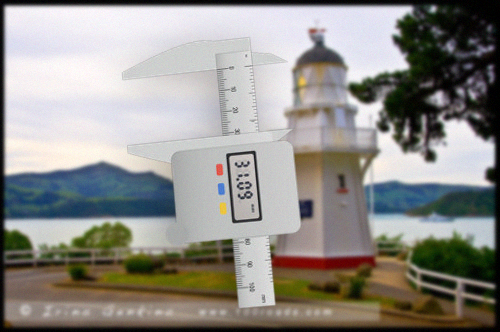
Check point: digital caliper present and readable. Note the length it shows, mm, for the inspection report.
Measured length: 31.09 mm
